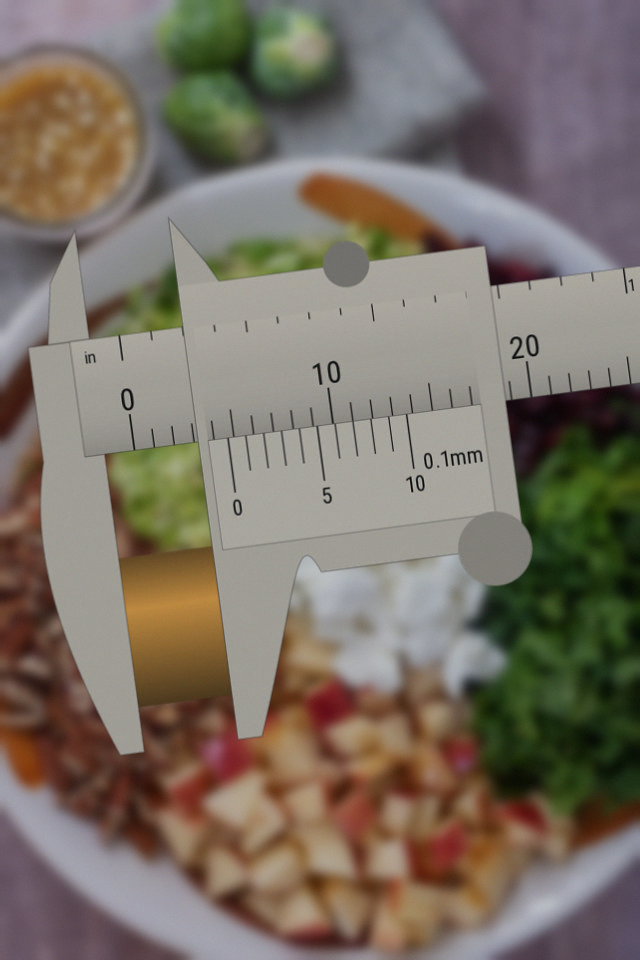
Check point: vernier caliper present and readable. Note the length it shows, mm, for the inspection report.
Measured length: 4.7 mm
